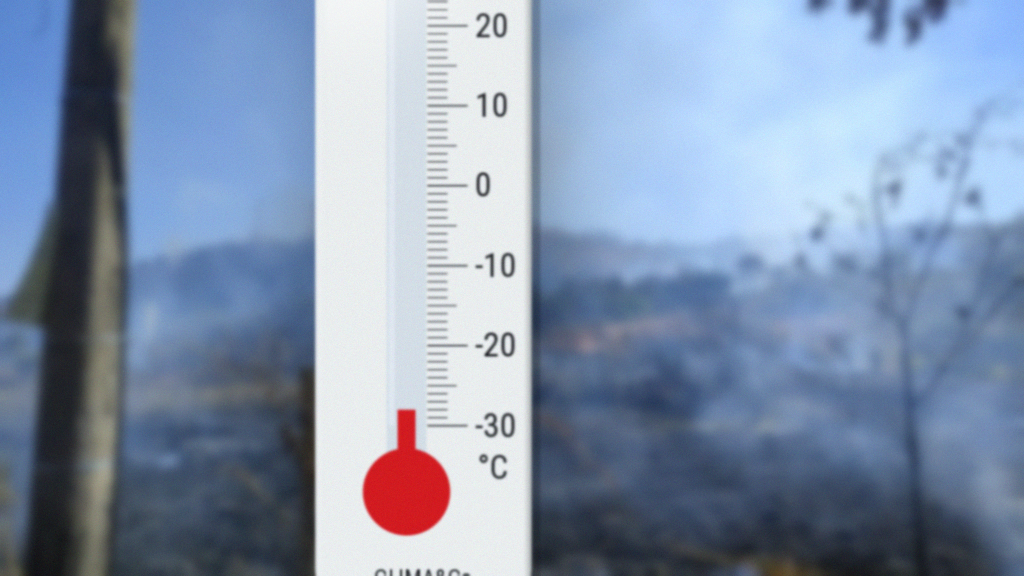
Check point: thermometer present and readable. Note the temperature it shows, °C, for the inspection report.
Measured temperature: -28 °C
